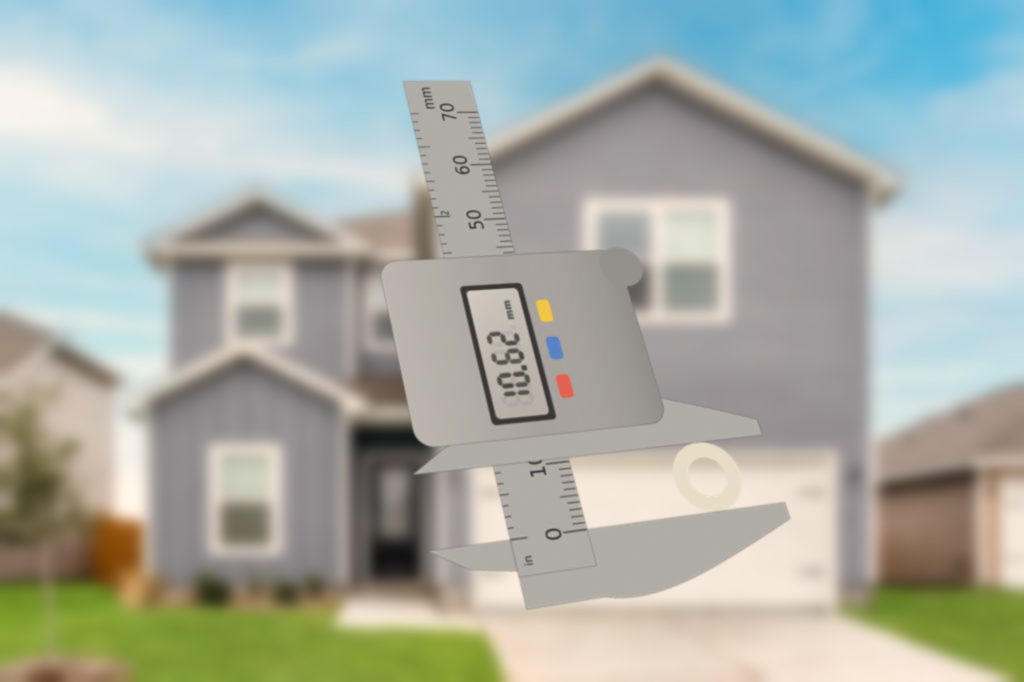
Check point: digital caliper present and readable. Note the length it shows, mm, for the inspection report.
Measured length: 10.62 mm
